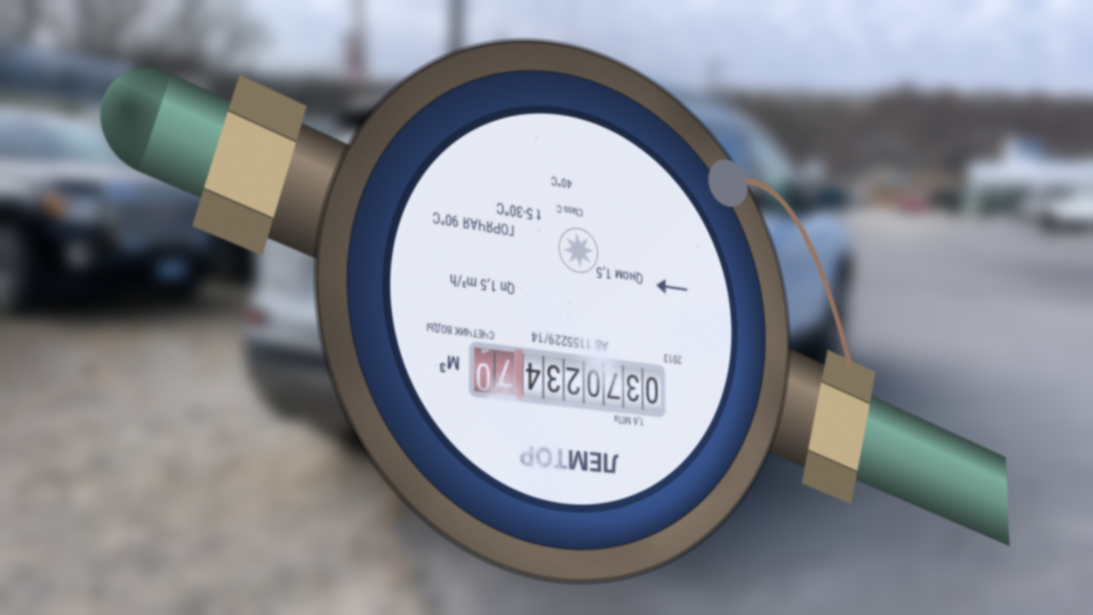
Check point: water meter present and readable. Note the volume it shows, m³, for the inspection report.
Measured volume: 370234.70 m³
